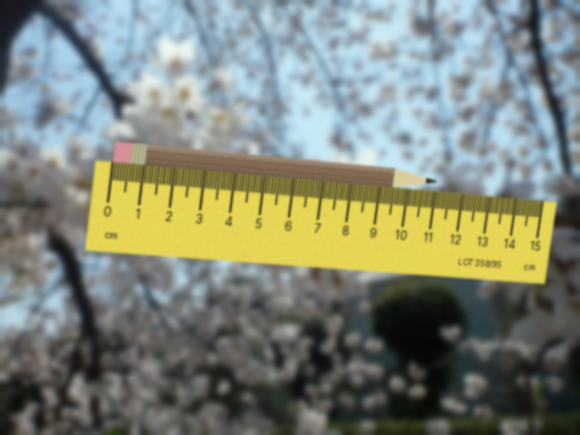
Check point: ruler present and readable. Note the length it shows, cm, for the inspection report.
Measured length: 11 cm
